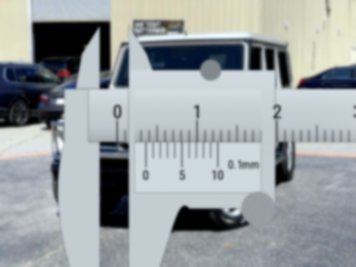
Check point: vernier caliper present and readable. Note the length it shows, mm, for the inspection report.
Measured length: 3.6 mm
